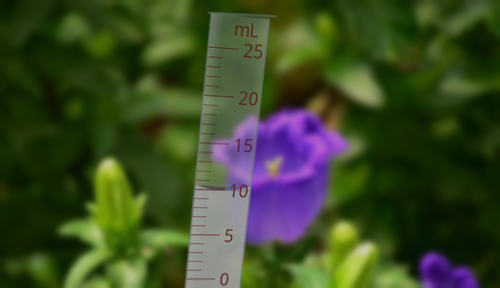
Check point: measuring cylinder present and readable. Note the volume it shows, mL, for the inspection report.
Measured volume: 10 mL
